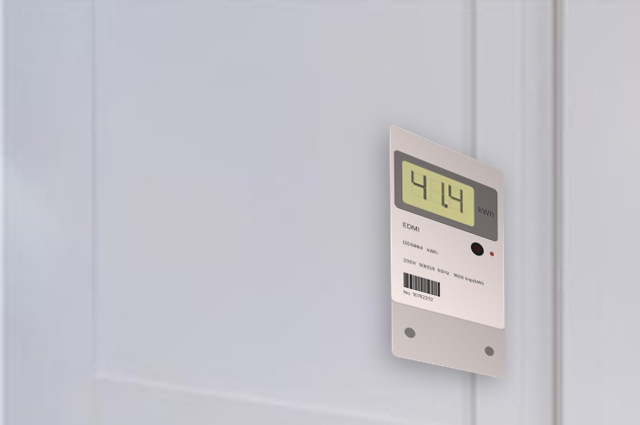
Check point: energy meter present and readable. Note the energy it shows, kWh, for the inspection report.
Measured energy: 41.4 kWh
